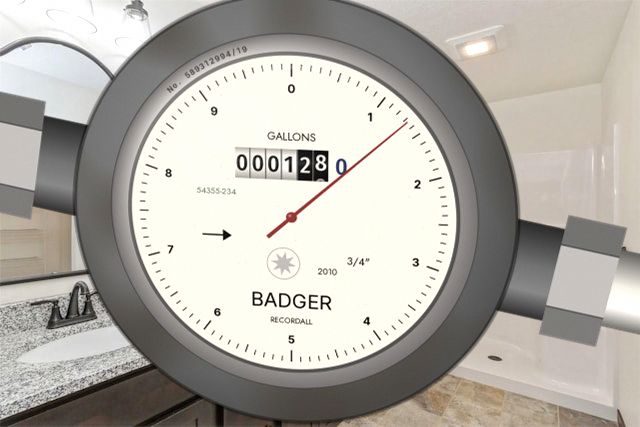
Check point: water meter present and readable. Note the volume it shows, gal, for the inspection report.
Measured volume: 1281.3 gal
